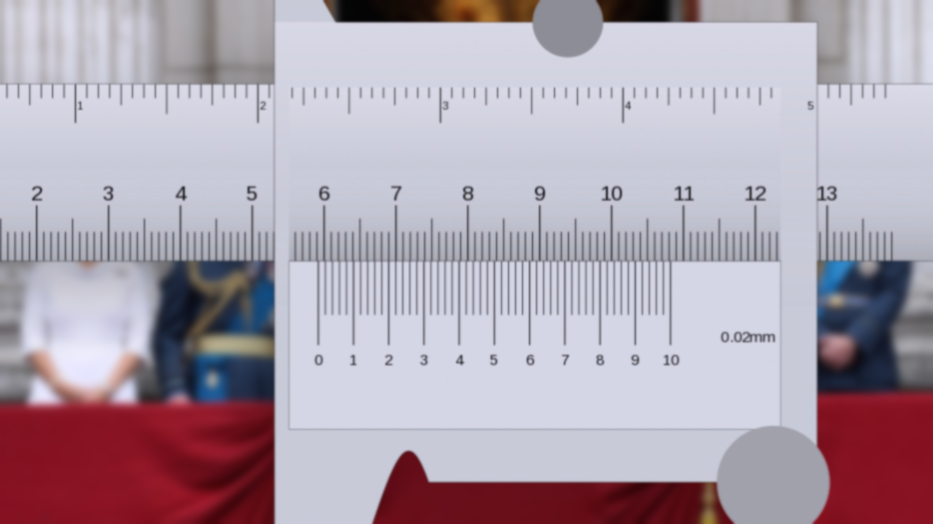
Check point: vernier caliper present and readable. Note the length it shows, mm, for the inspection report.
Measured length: 59.2 mm
